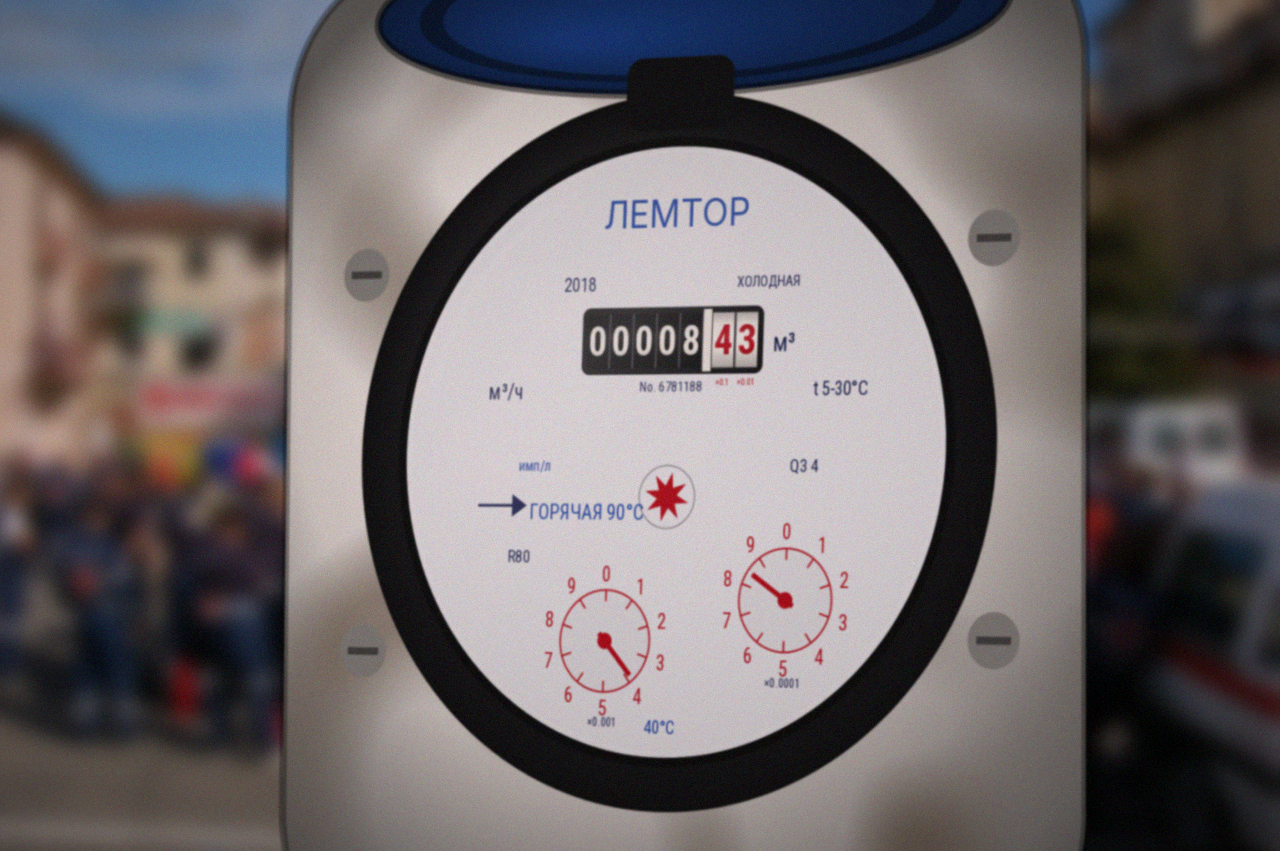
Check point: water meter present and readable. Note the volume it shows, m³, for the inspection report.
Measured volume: 8.4338 m³
